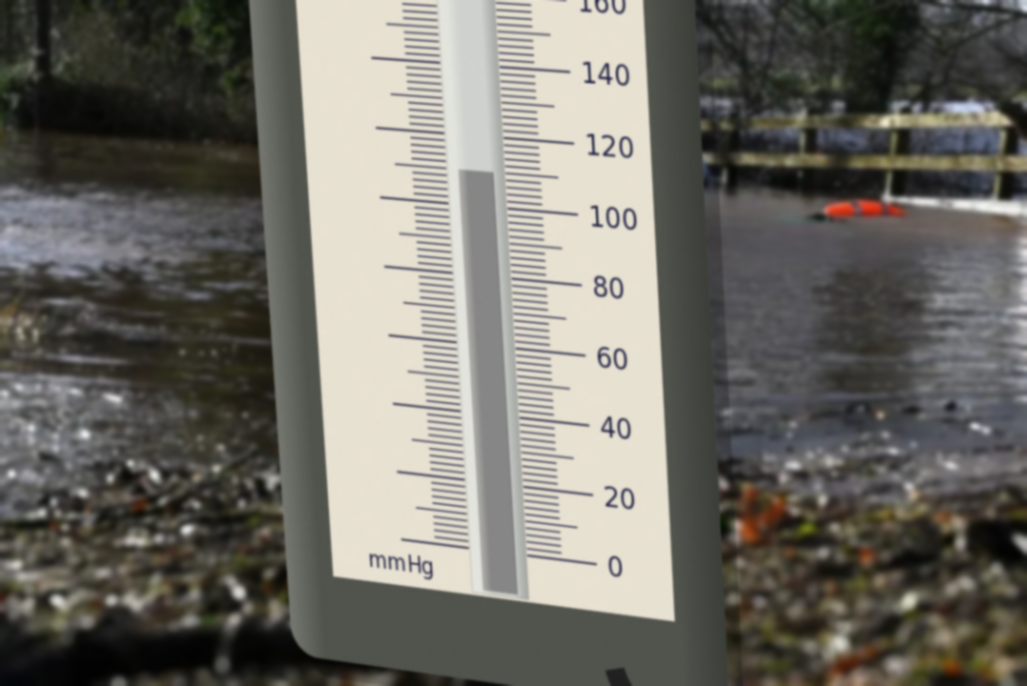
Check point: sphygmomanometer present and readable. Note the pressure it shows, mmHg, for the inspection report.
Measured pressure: 110 mmHg
